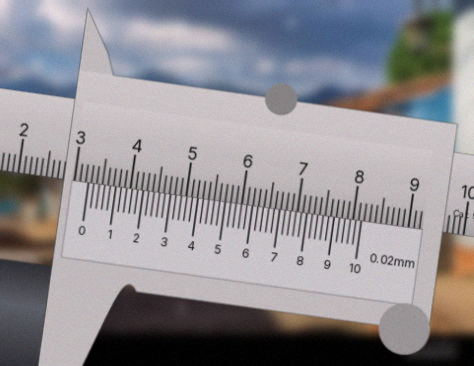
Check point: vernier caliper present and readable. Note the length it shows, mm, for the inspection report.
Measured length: 32.5 mm
